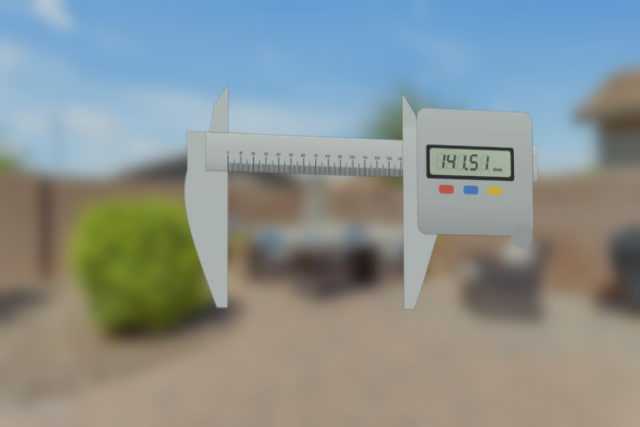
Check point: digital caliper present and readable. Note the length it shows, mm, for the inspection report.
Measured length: 141.51 mm
